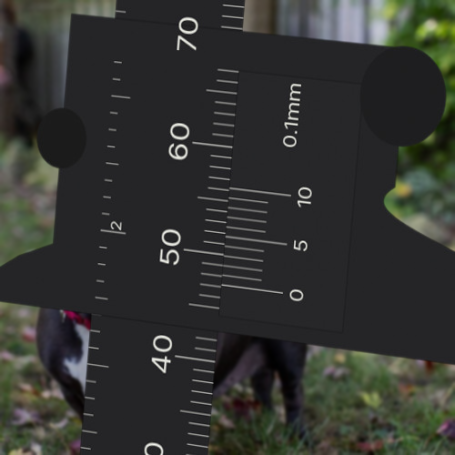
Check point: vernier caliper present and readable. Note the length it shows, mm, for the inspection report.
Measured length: 47.2 mm
